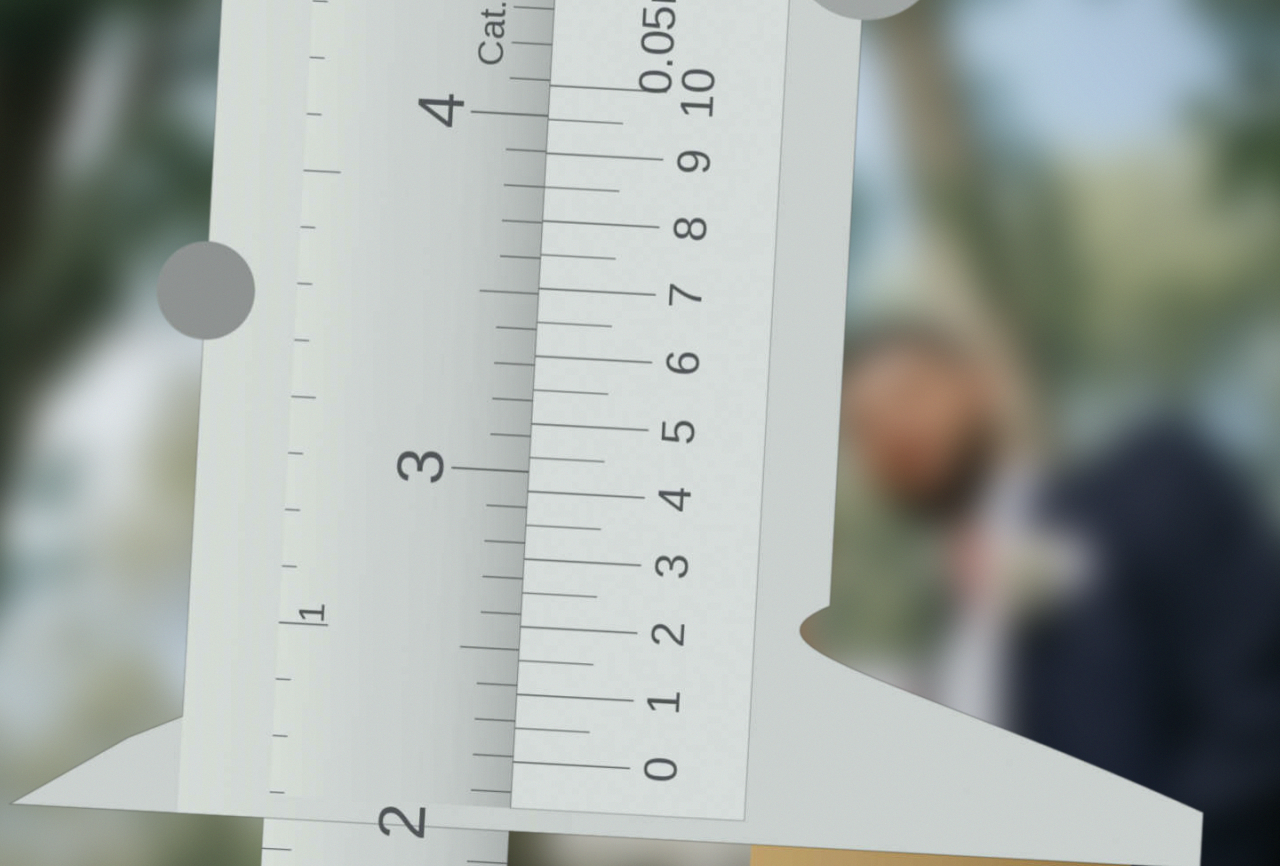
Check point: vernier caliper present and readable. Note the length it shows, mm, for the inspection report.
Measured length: 21.85 mm
